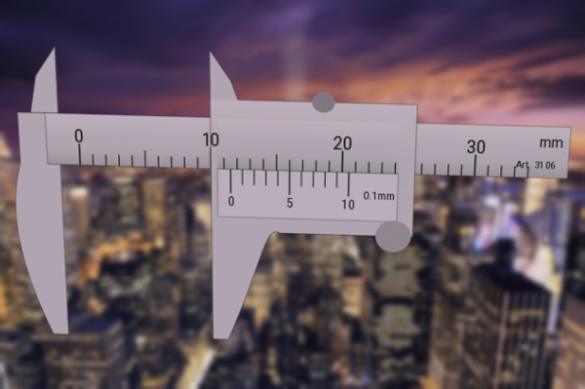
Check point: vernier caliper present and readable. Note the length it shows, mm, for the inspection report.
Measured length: 11.5 mm
